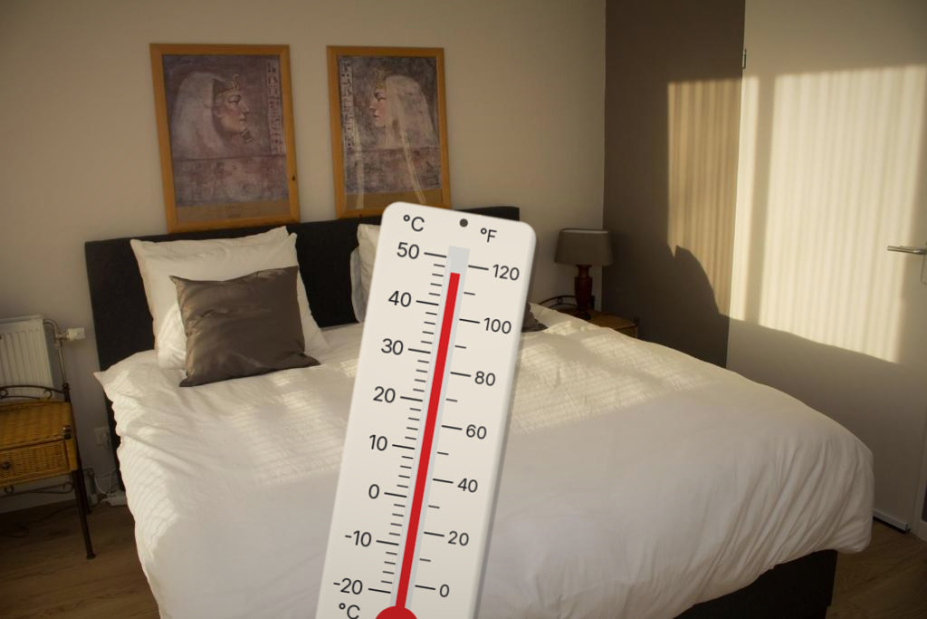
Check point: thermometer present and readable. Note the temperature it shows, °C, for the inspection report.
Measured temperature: 47 °C
